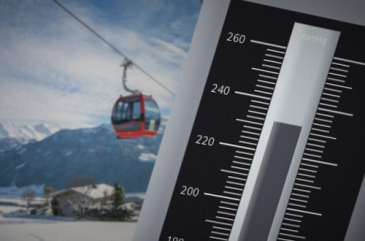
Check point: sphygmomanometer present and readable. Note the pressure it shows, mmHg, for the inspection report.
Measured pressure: 232 mmHg
